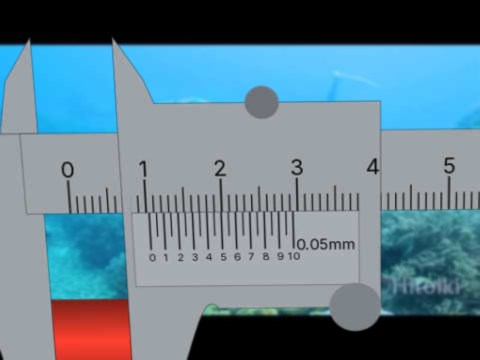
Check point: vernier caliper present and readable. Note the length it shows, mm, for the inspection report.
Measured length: 10.4 mm
